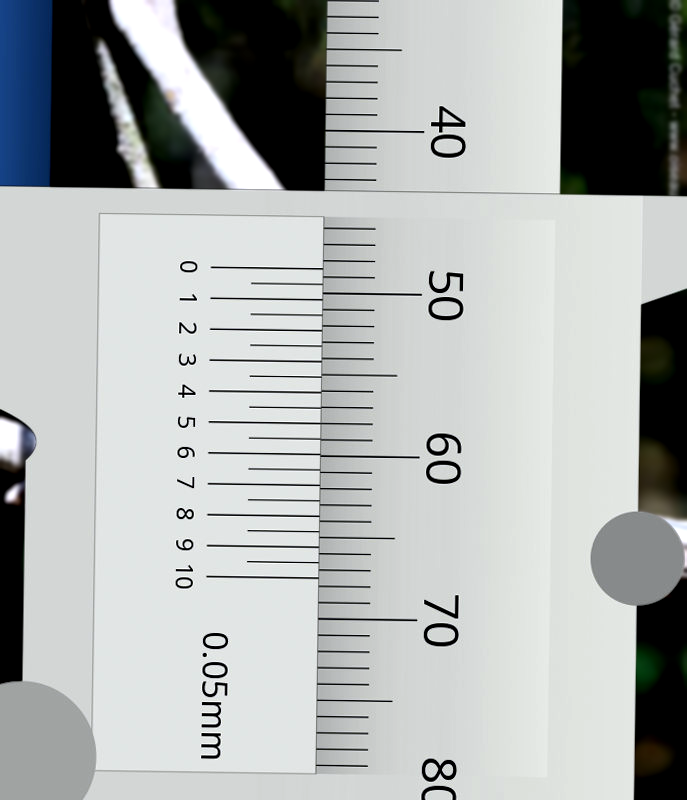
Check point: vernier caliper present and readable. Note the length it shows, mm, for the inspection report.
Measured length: 48.5 mm
